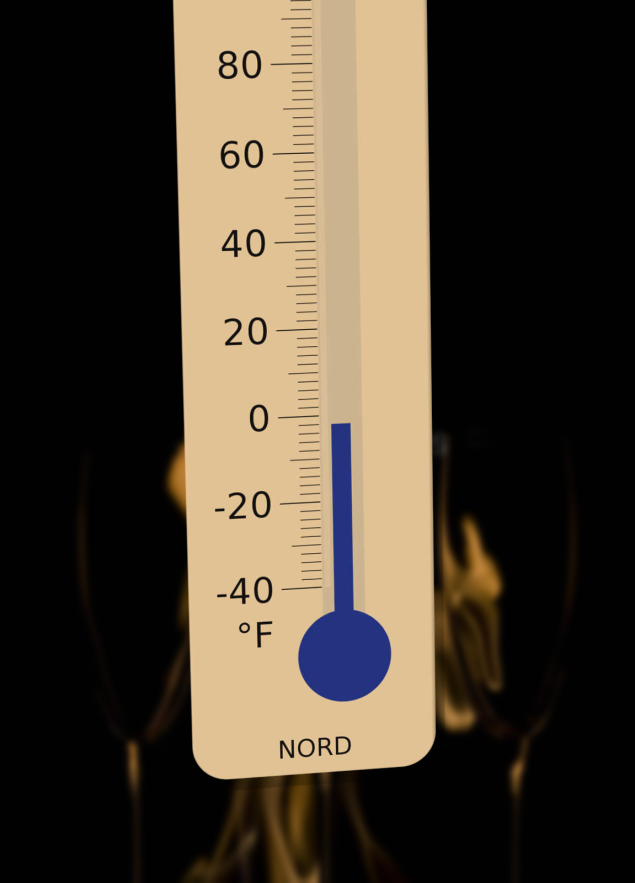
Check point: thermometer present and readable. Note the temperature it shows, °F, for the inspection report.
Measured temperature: -2 °F
